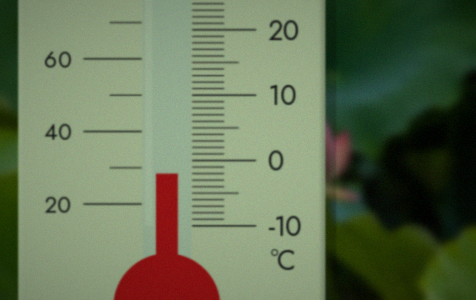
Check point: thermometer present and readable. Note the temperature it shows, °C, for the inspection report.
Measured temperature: -2 °C
